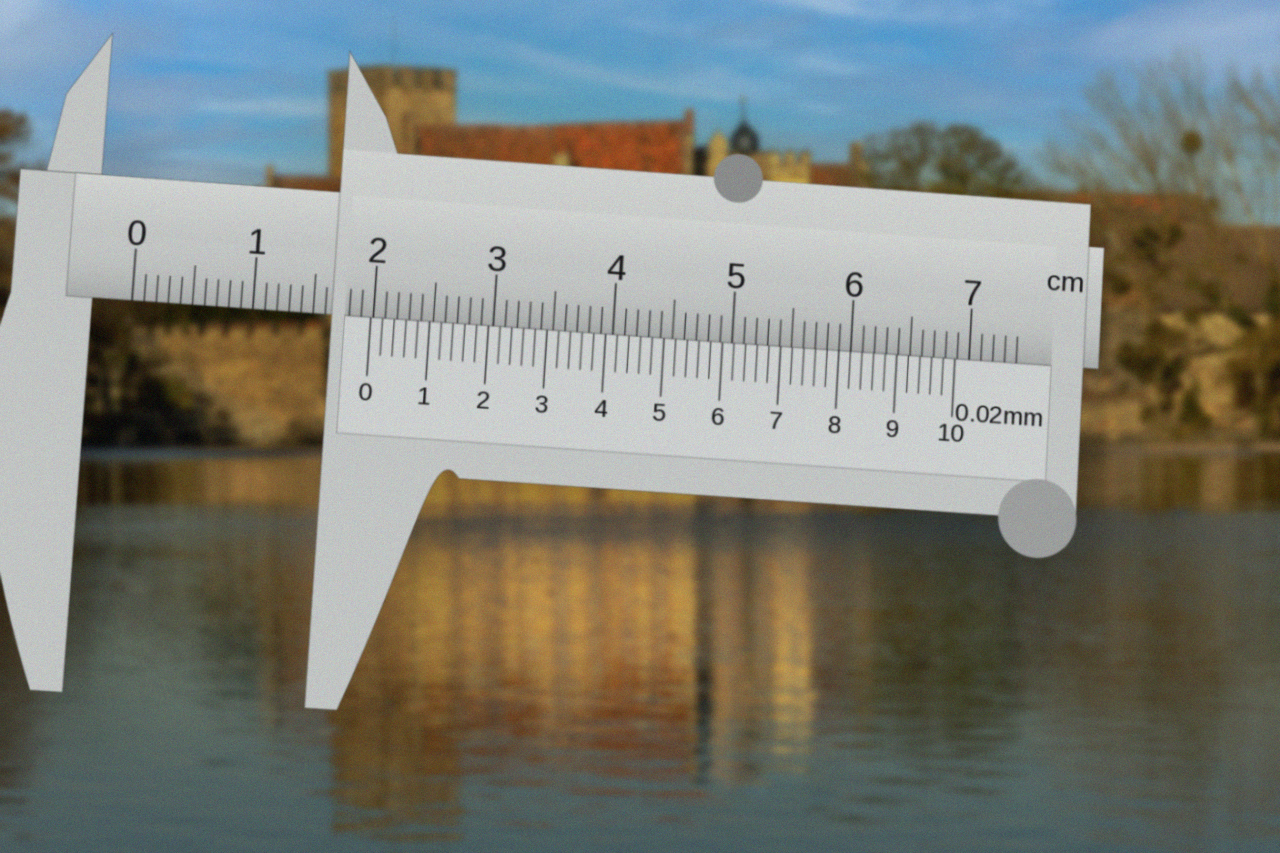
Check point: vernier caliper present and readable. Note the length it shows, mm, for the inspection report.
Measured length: 19.8 mm
